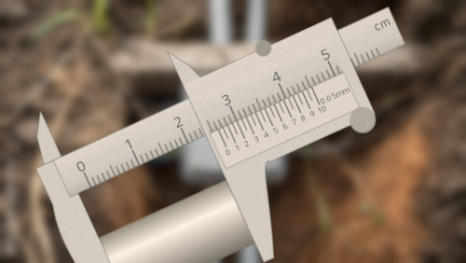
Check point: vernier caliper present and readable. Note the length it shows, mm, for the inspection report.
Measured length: 26.2 mm
